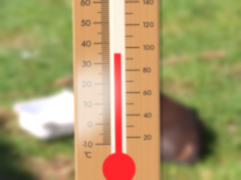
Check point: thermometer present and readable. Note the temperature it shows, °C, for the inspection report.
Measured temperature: 35 °C
